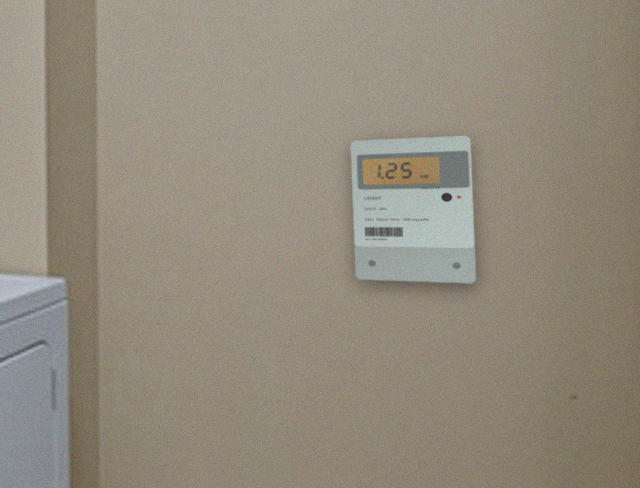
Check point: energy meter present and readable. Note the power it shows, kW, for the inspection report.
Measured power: 1.25 kW
